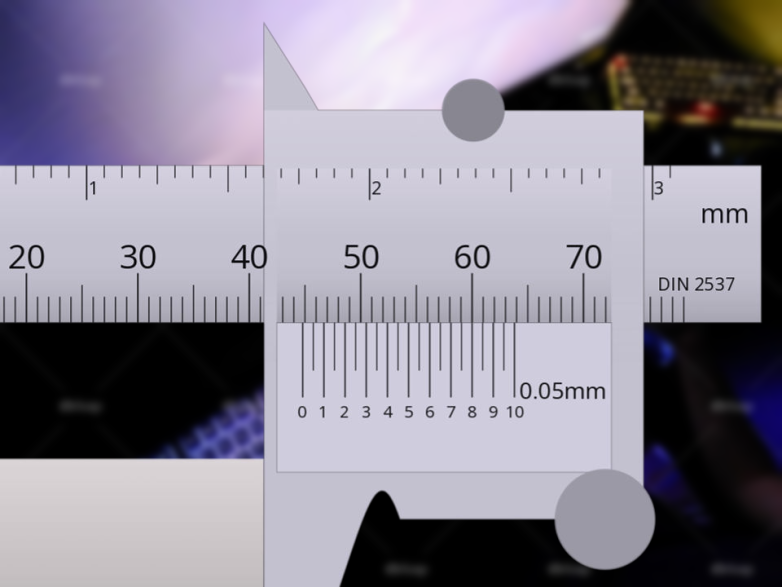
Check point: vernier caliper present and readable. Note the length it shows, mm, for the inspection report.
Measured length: 44.8 mm
